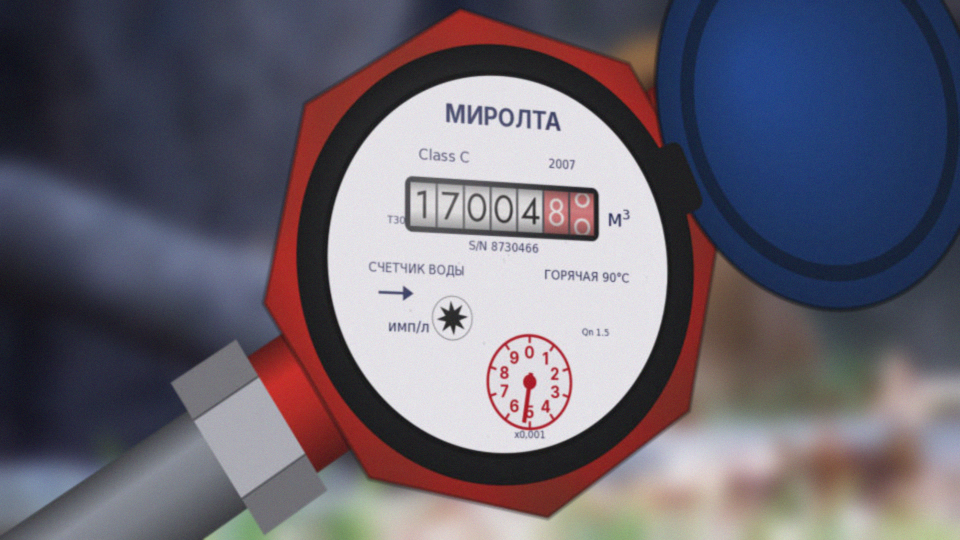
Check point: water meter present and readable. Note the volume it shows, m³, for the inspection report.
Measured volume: 17004.885 m³
